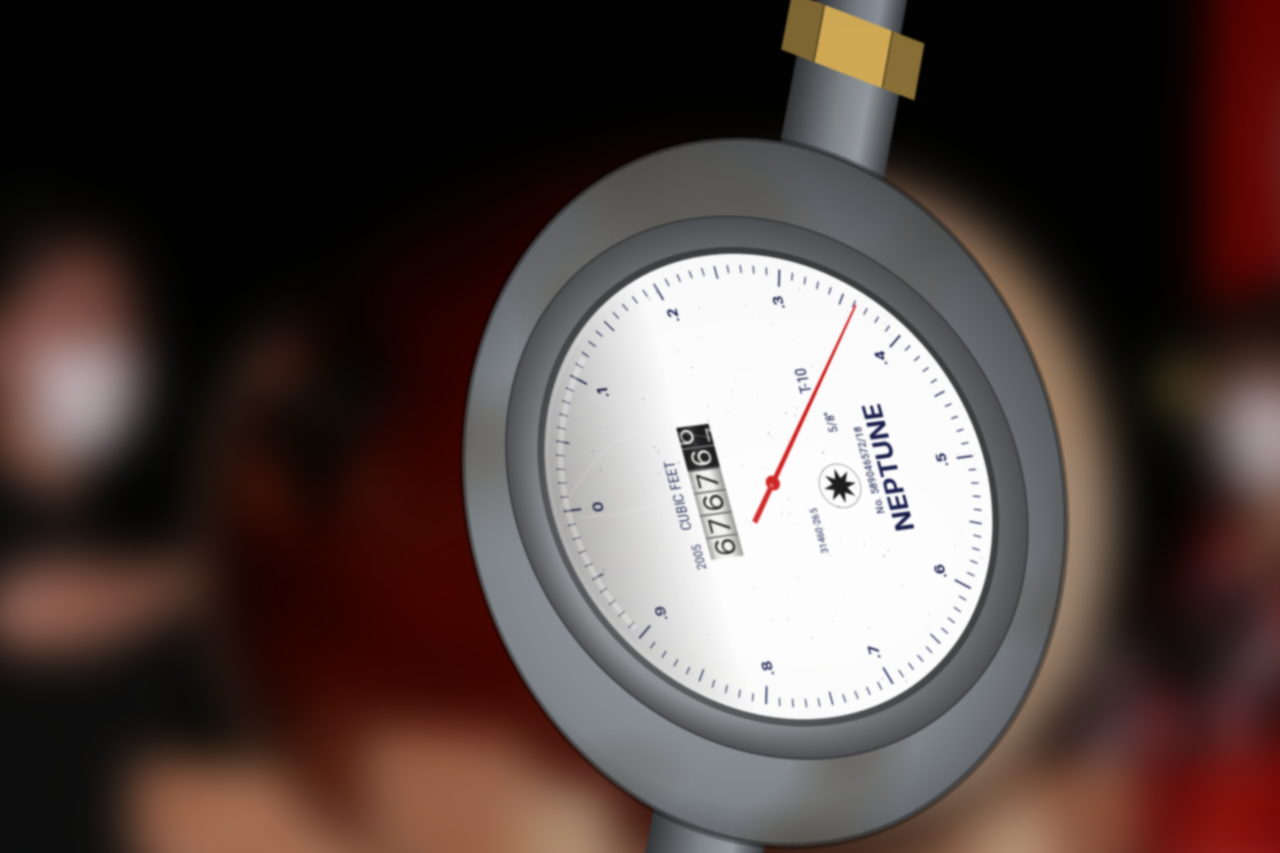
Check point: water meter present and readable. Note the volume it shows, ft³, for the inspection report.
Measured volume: 676766.36 ft³
